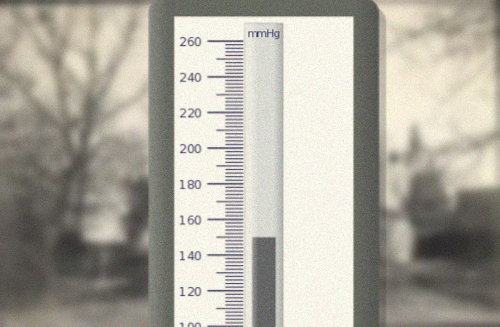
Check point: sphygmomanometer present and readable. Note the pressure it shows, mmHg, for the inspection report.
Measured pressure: 150 mmHg
